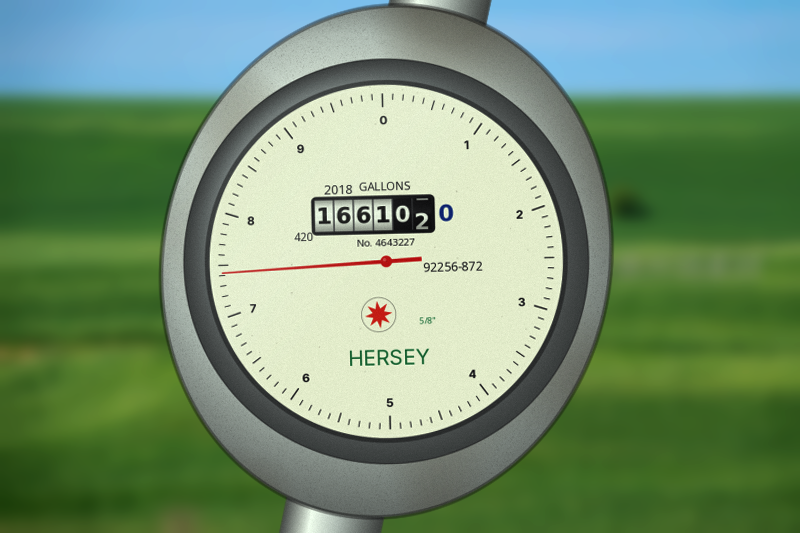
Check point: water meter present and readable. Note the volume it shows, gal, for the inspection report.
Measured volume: 1661017.4 gal
